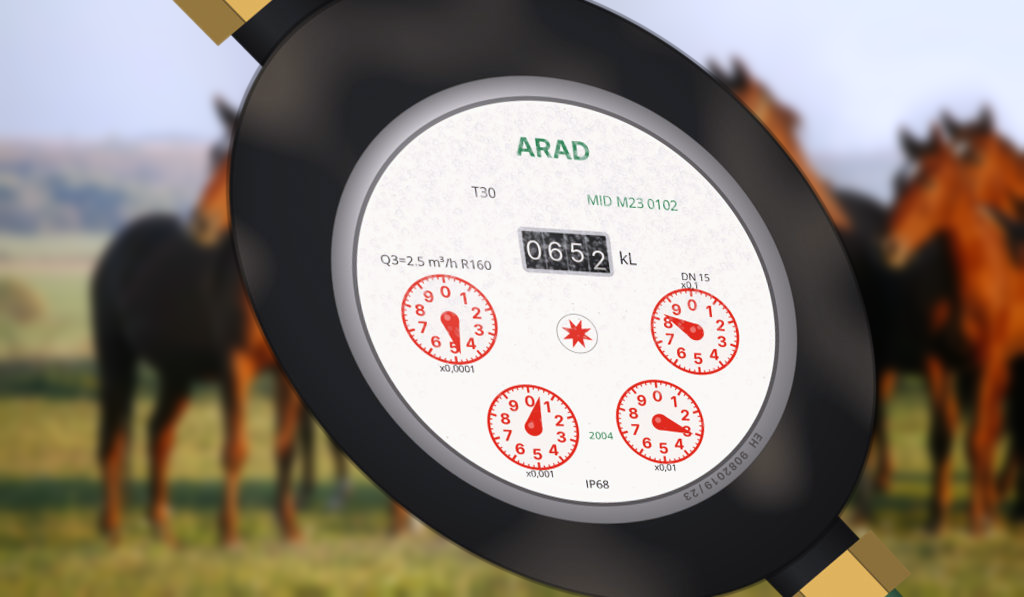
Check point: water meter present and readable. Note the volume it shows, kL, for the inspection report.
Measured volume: 651.8304 kL
